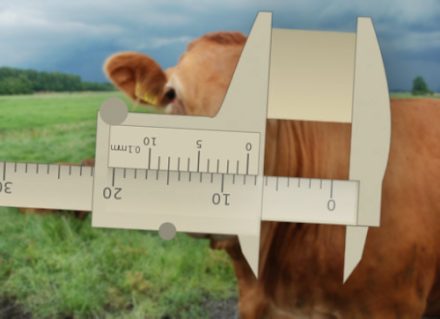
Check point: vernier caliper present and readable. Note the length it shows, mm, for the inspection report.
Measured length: 7.8 mm
